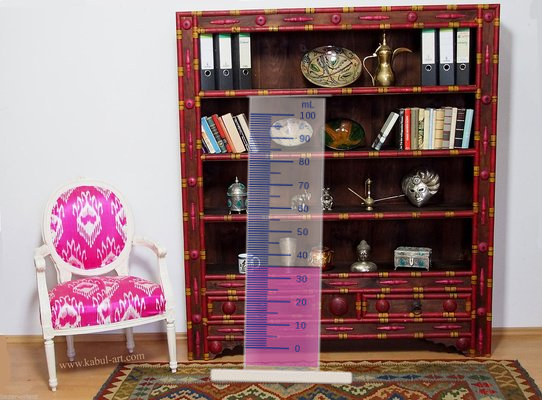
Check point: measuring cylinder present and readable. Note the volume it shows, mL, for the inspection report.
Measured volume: 35 mL
